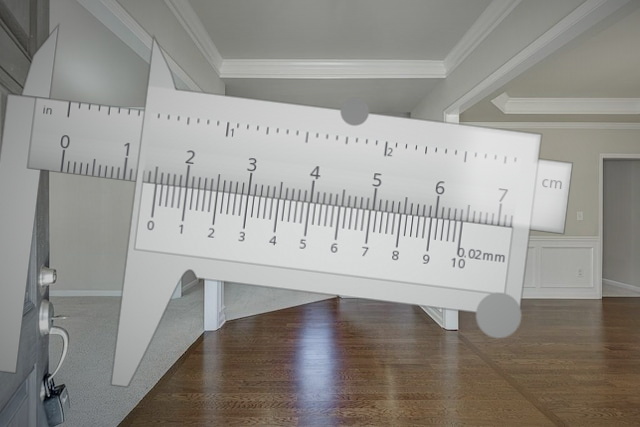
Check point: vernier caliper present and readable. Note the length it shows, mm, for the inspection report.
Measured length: 15.2 mm
